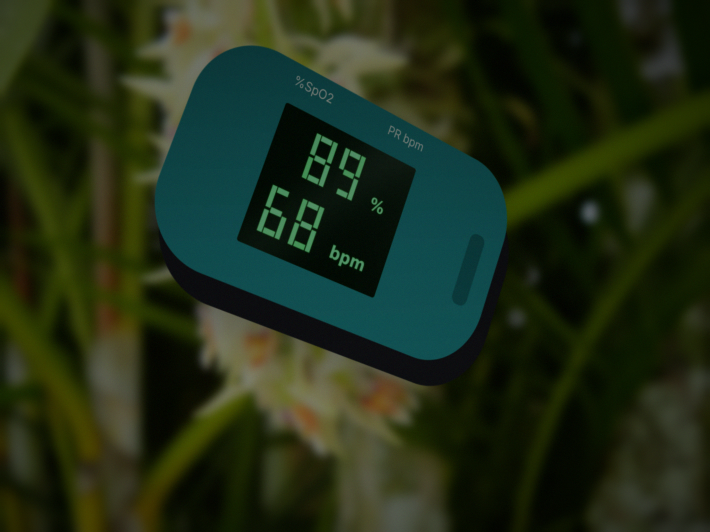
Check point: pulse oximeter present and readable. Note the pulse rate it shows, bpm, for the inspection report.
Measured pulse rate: 68 bpm
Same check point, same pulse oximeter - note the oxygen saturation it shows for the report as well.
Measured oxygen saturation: 89 %
